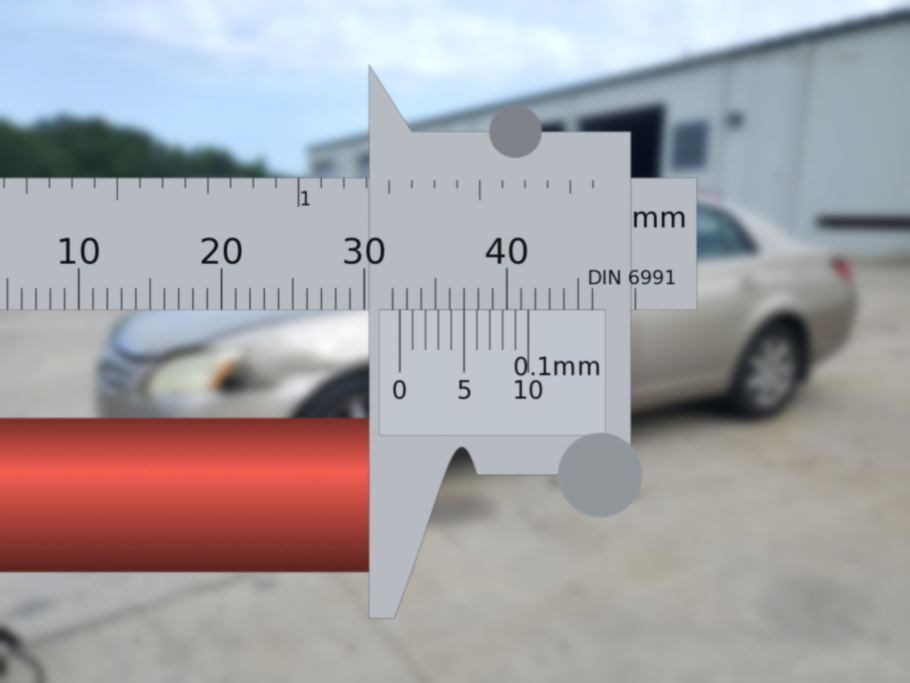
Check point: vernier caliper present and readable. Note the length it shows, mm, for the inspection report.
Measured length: 32.5 mm
